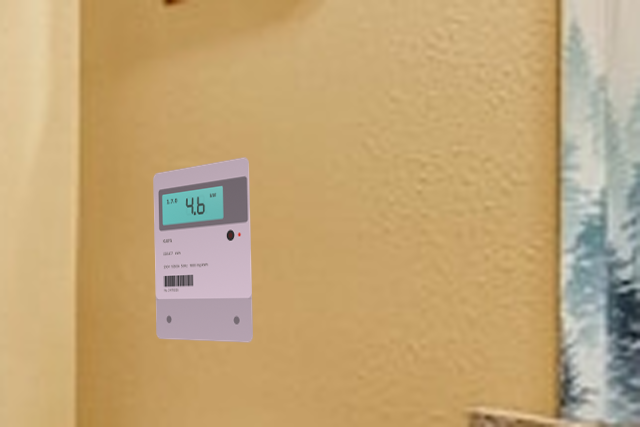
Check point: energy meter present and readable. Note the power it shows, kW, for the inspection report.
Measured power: 4.6 kW
